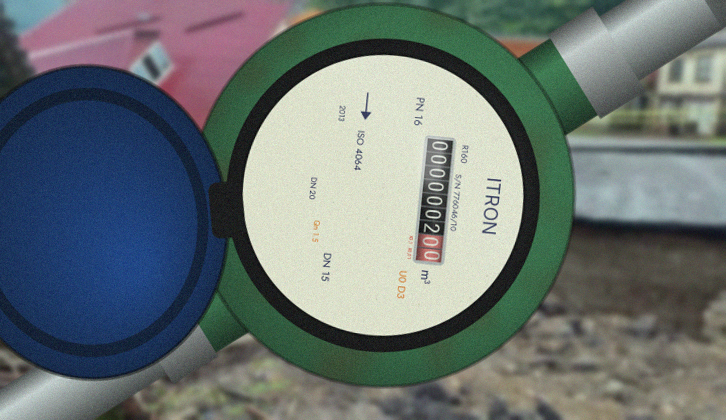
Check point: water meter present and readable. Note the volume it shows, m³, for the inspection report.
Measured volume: 2.00 m³
